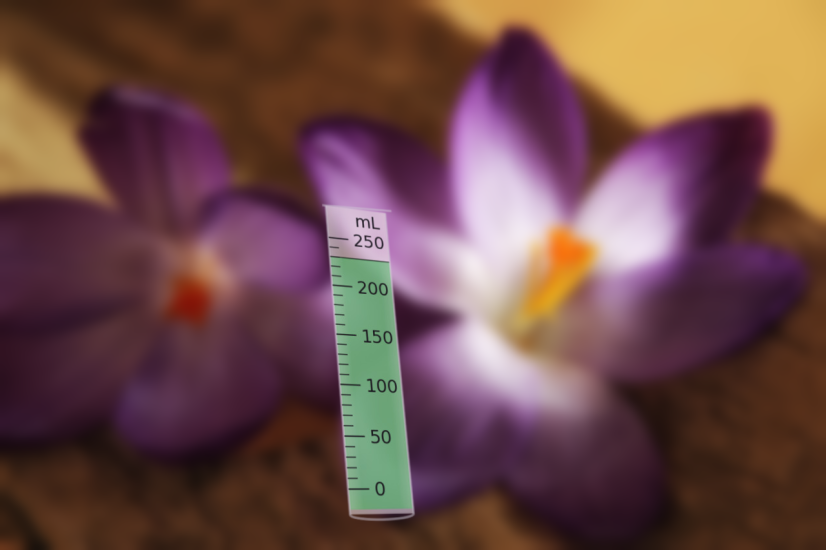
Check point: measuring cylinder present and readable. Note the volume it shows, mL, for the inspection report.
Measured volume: 230 mL
